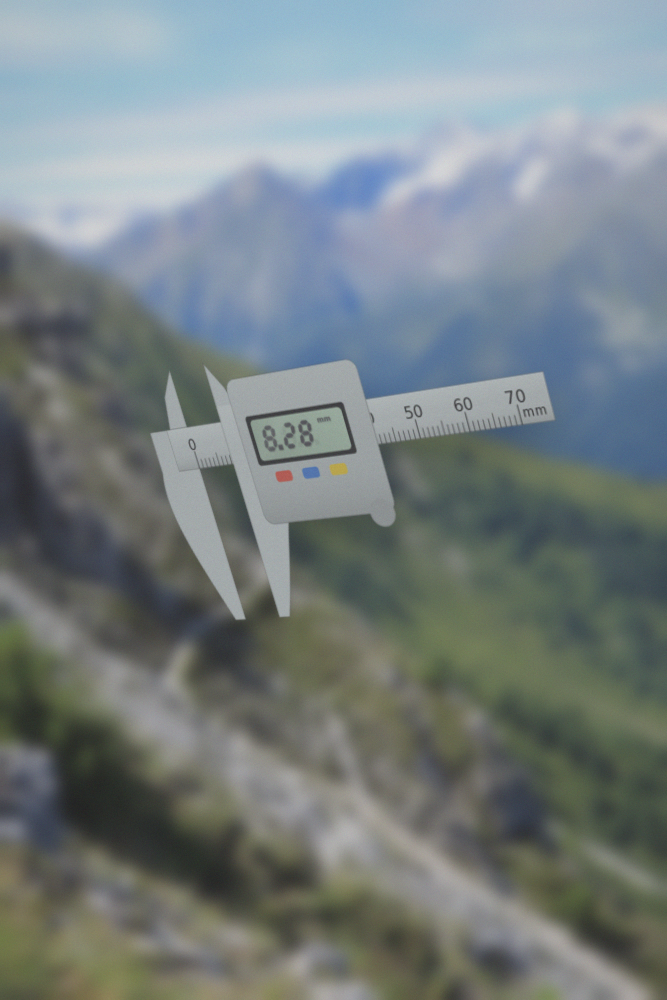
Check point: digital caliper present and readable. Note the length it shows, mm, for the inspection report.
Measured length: 8.28 mm
